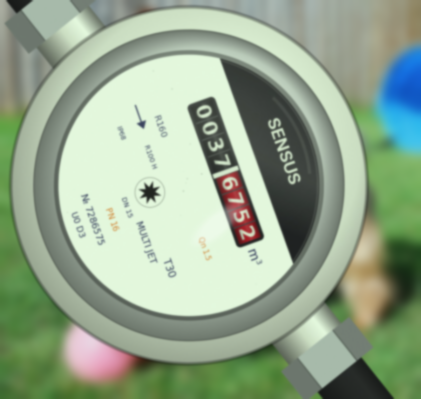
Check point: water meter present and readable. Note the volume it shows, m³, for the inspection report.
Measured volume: 37.6752 m³
